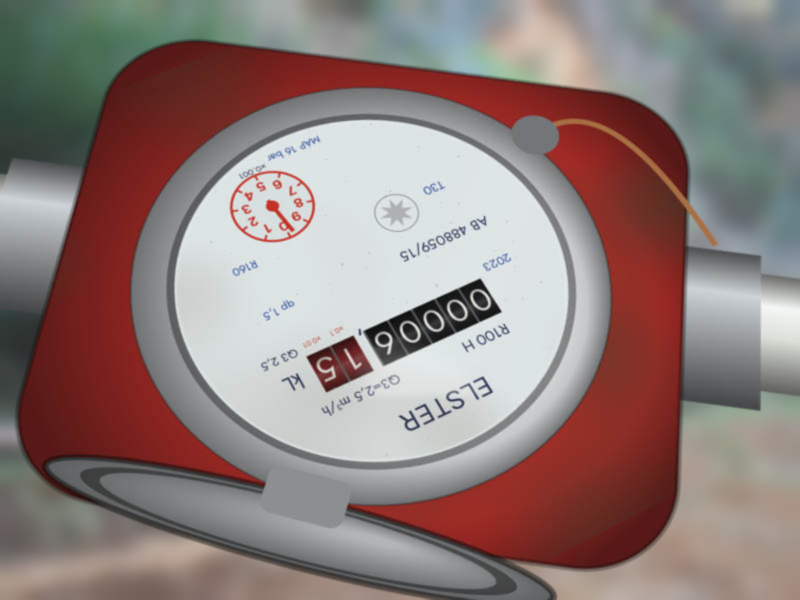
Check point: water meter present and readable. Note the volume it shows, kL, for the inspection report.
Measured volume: 6.149 kL
